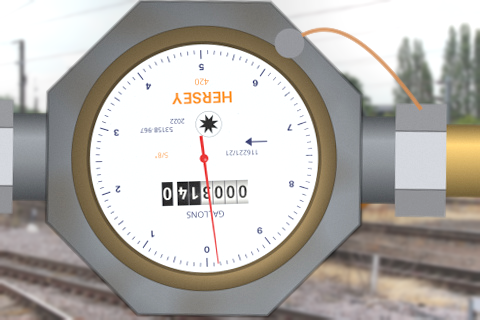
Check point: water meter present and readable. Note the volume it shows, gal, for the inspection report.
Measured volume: 3139.8 gal
